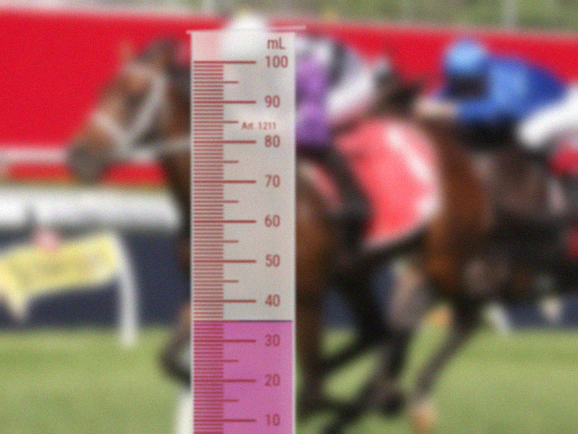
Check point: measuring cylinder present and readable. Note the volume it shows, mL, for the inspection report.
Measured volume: 35 mL
